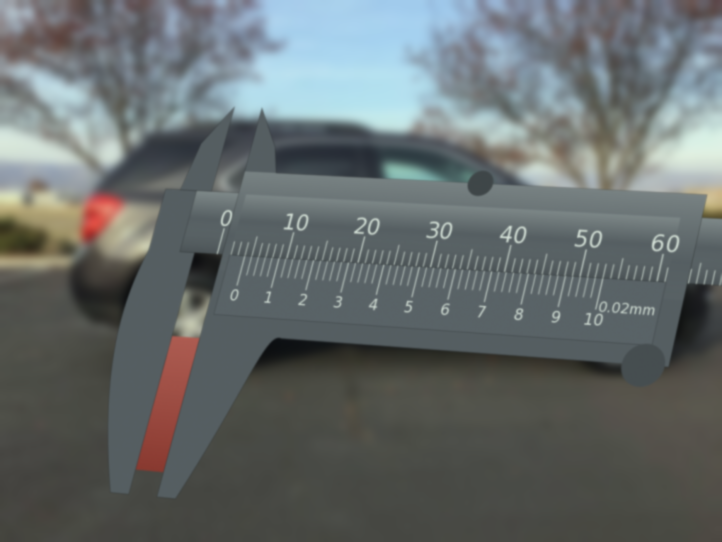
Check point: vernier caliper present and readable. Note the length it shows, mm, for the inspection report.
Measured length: 4.0 mm
